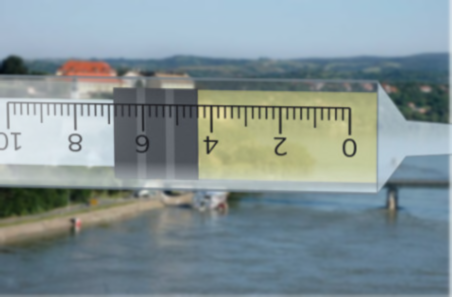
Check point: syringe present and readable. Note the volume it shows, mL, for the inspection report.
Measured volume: 4.4 mL
